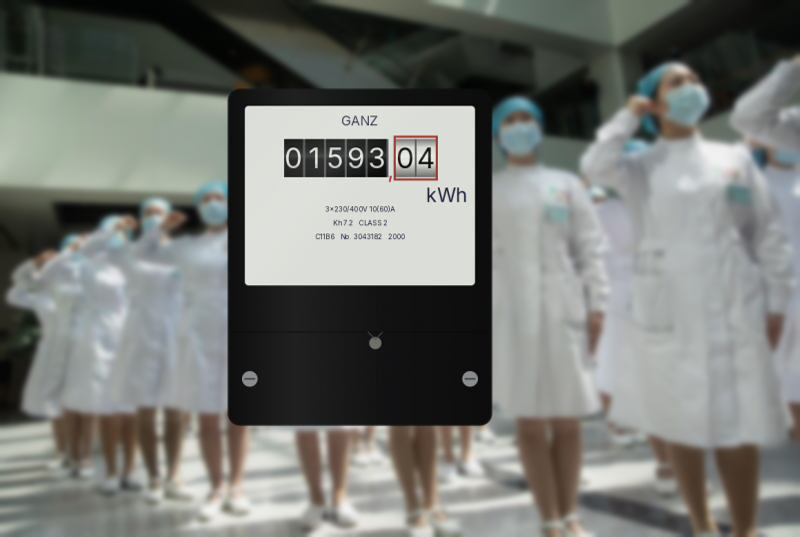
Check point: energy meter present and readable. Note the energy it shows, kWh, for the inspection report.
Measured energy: 1593.04 kWh
